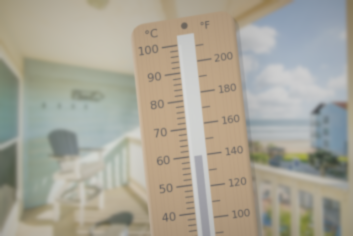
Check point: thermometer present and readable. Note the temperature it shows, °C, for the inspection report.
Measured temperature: 60 °C
